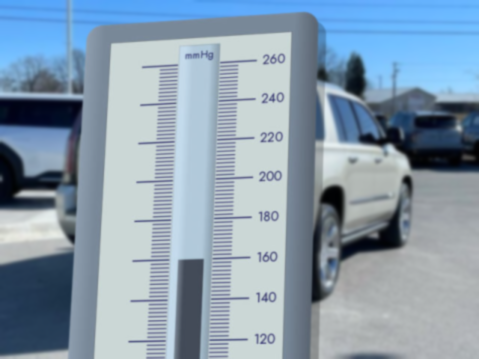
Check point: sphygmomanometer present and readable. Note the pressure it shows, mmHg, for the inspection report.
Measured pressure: 160 mmHg
